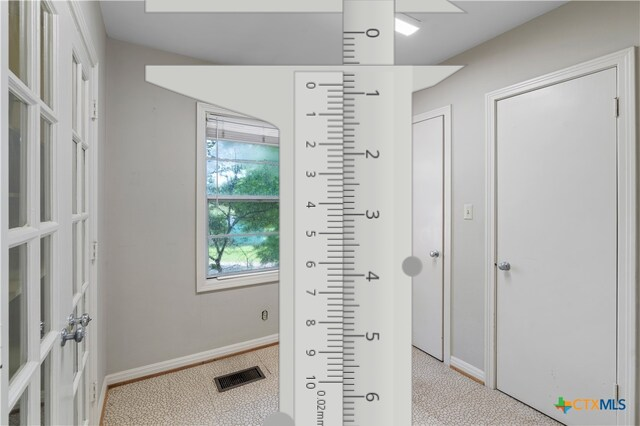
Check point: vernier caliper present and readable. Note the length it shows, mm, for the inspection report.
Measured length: 8.6 mm
